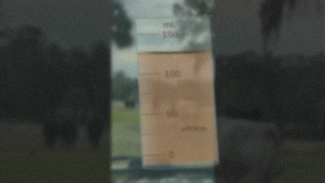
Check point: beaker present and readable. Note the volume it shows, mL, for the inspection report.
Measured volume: 125 mL
